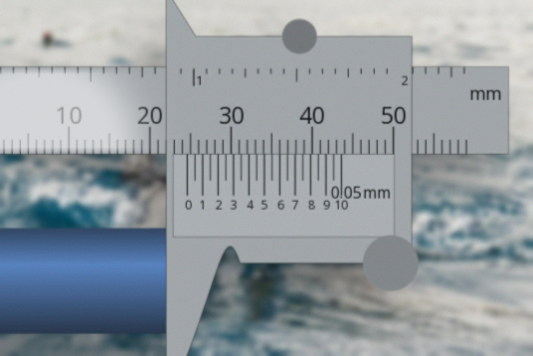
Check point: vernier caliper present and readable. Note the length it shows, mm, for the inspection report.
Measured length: 24.6 mm
